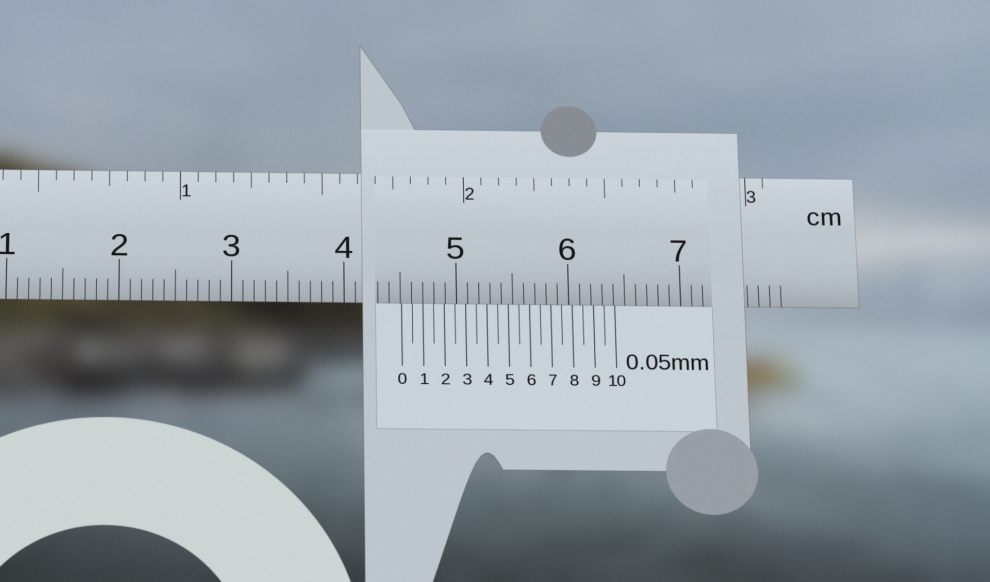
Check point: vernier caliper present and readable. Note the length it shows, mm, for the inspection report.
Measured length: 45.1 mm
